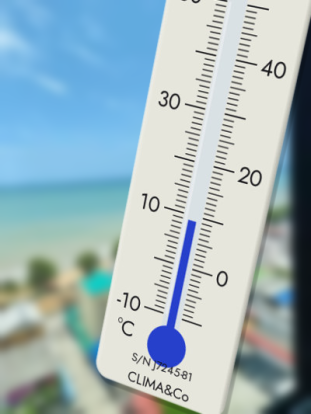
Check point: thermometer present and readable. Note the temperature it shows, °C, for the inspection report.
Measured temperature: 9 °C
